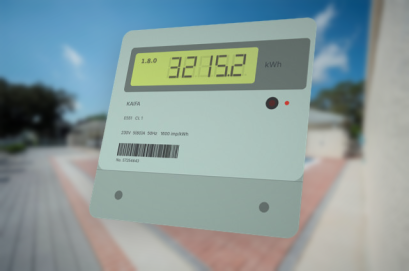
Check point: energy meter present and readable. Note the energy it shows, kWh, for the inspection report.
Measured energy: 3215.2 kWh
